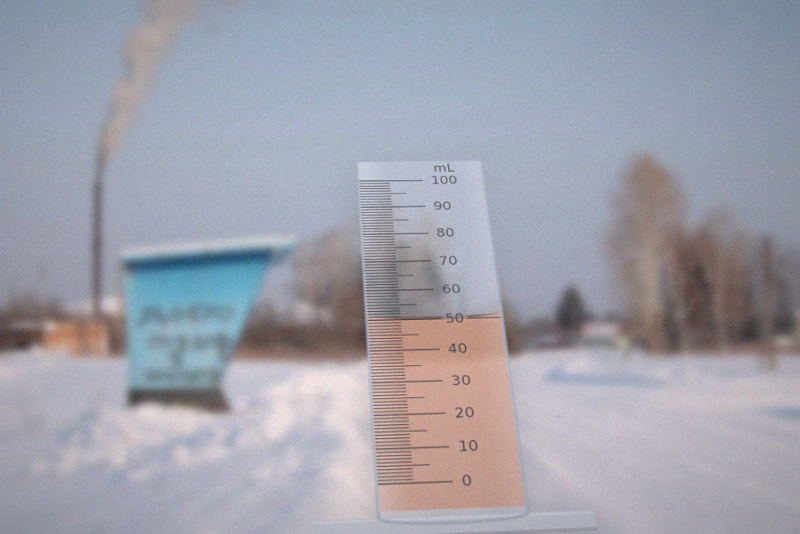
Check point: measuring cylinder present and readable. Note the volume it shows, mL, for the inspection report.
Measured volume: 50 mL
